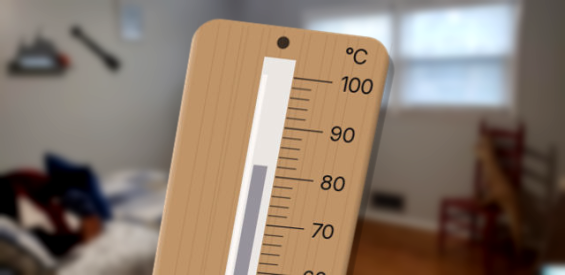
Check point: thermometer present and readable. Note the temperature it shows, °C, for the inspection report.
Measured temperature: 82 °C
